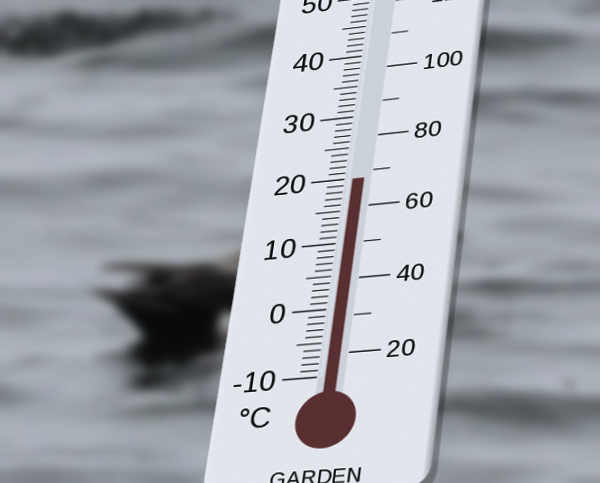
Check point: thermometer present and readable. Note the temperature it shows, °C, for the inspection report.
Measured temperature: 20 °C
